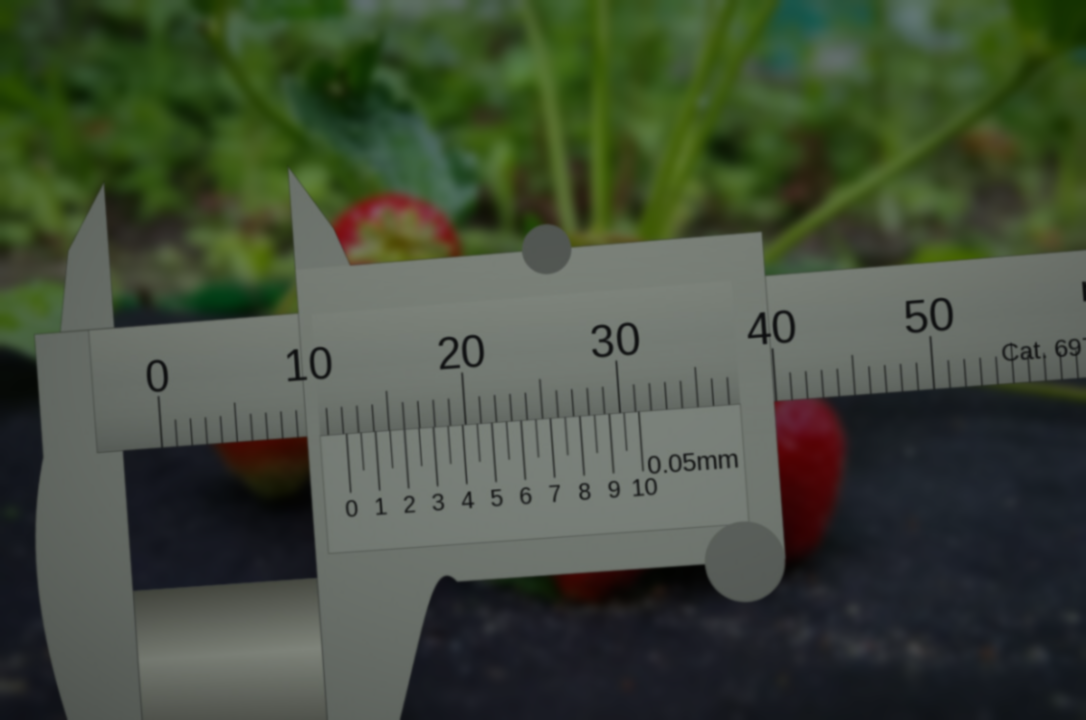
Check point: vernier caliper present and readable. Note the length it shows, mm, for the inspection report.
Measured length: 12.2 mm
